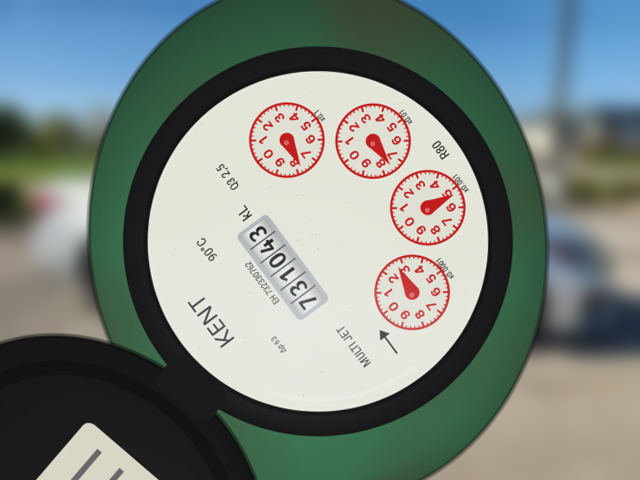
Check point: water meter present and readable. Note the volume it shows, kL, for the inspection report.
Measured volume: 731043.7752 kL
